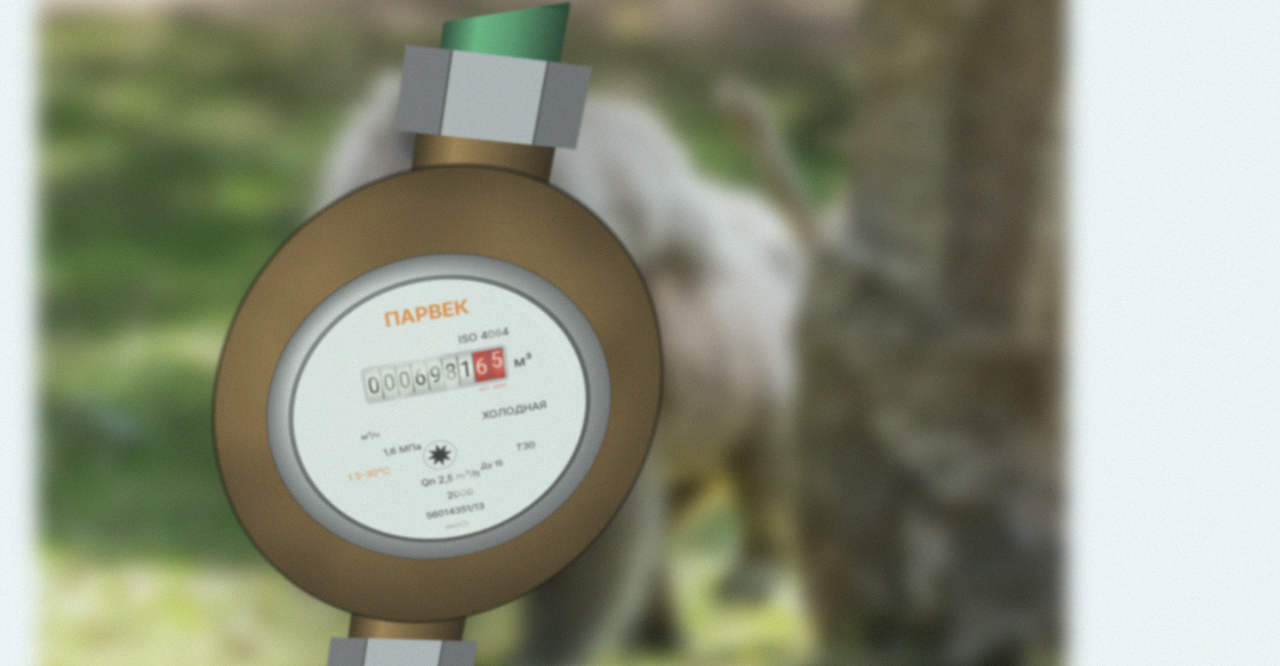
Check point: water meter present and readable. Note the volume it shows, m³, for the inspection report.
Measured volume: 6981.65 m³
